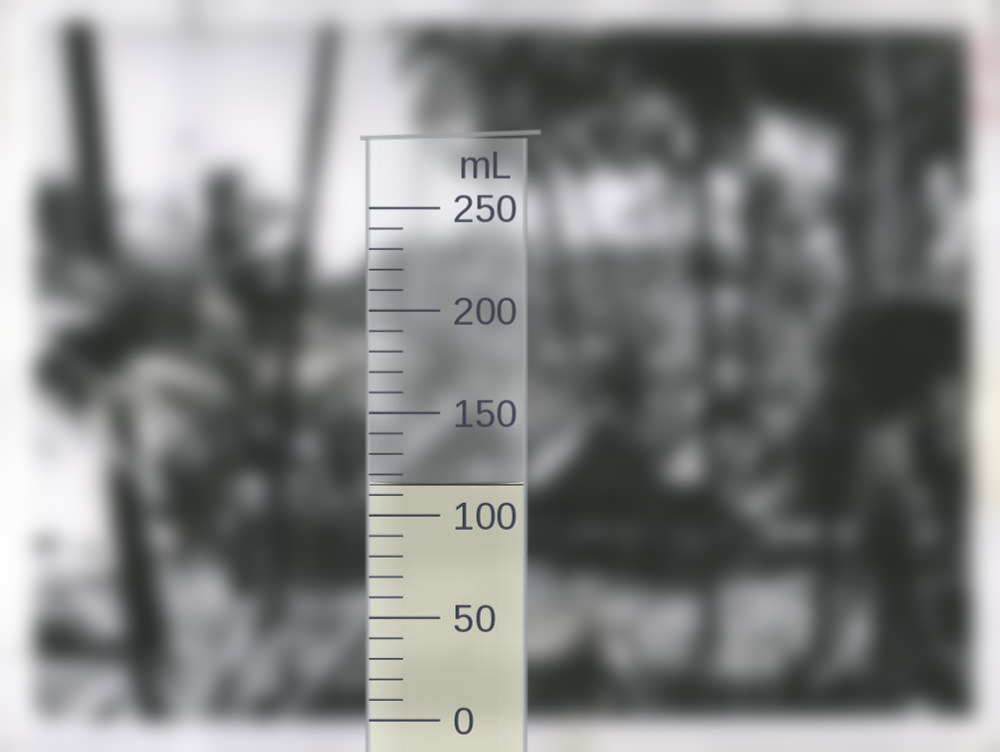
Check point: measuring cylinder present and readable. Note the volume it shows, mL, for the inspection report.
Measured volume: 115 mL
